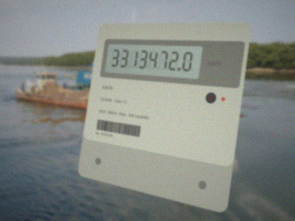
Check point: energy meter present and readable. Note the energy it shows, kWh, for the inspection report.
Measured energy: 3313472.0 kWh
